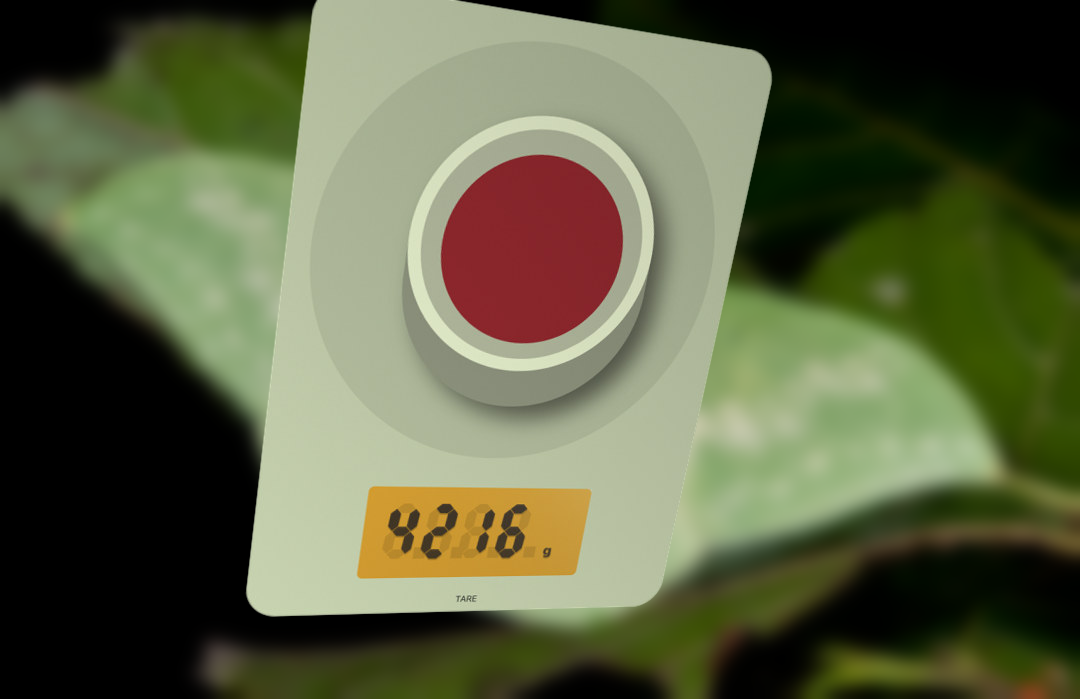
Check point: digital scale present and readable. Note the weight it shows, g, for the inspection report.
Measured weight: 4216 g
